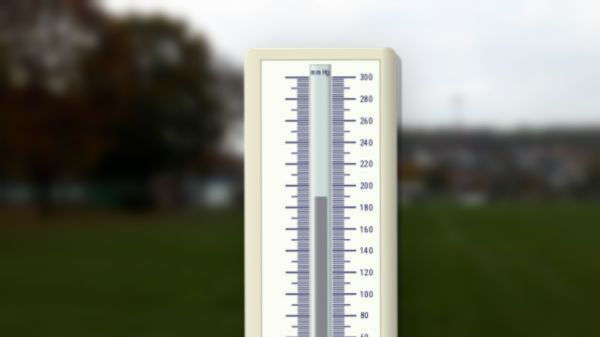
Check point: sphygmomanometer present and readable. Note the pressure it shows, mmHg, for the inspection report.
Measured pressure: 190 mmHg
